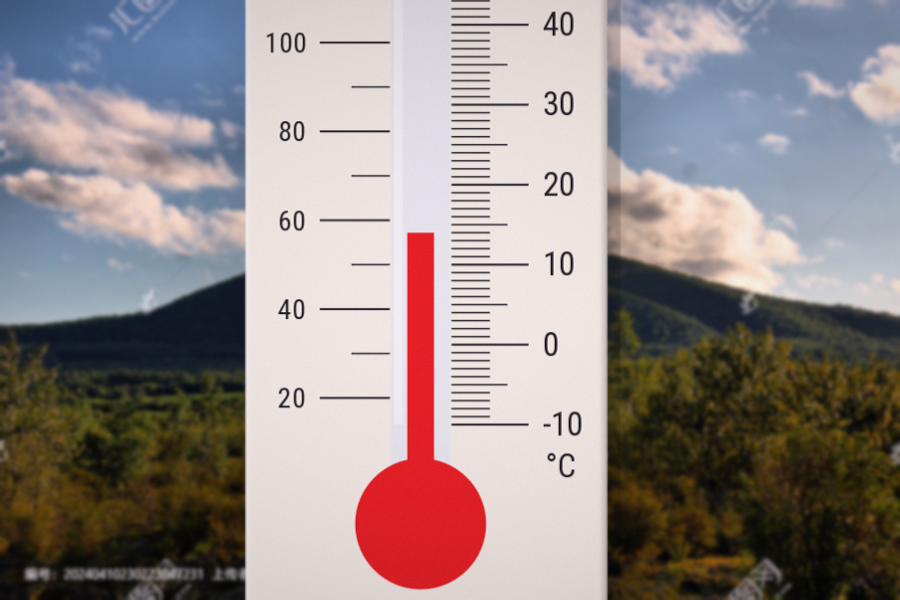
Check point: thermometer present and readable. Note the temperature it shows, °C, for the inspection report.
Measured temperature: 14 °C
